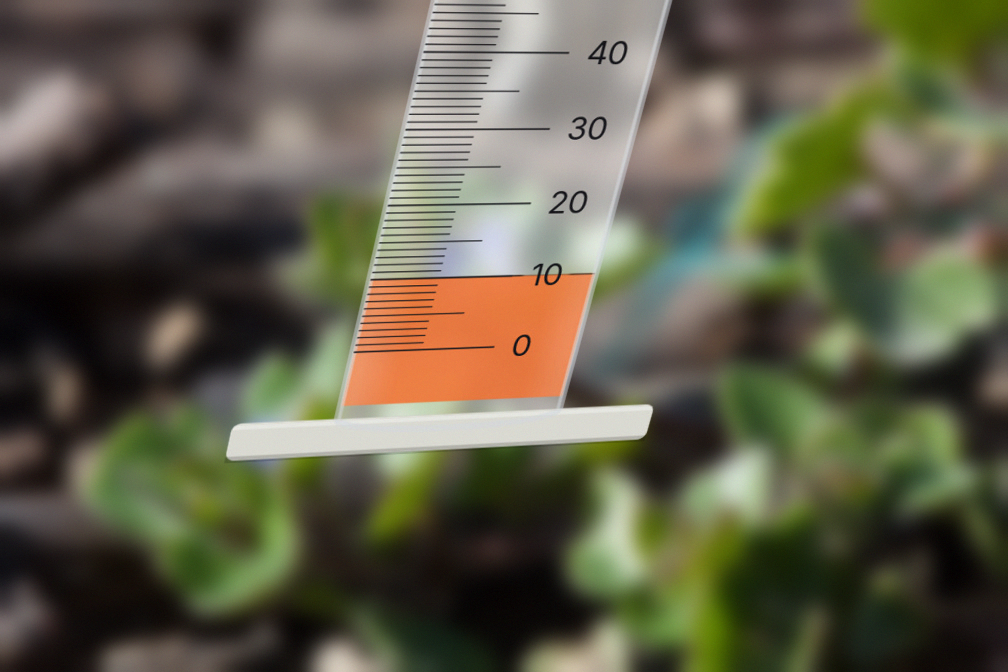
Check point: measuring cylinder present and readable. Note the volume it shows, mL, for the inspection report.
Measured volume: 10 mL
